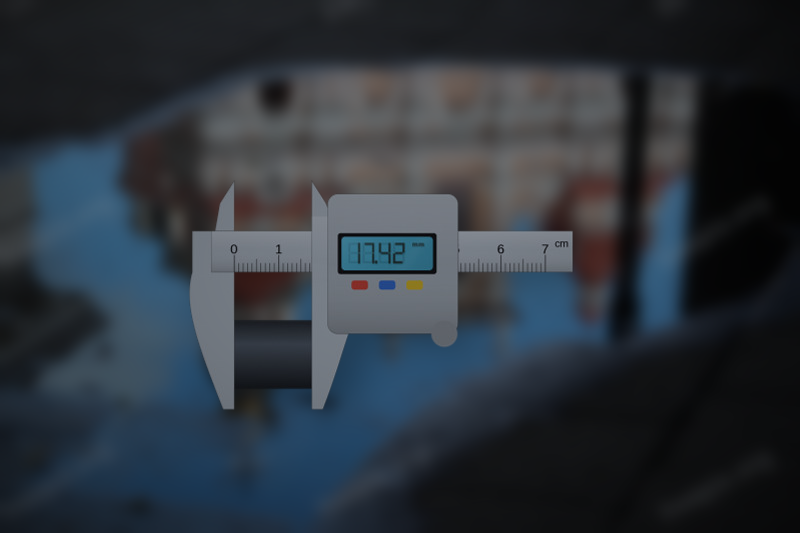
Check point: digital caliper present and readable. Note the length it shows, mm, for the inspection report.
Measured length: 17.42 mm
